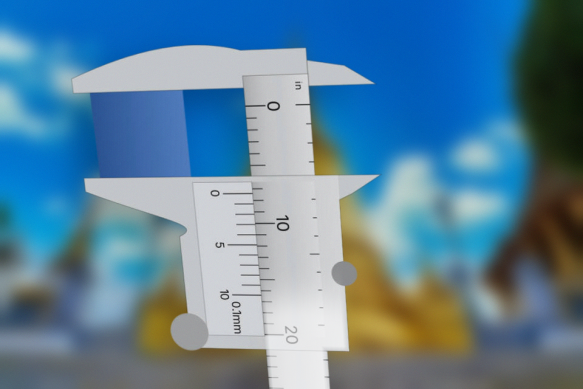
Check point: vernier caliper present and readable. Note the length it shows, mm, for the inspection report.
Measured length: 7.4 mm
